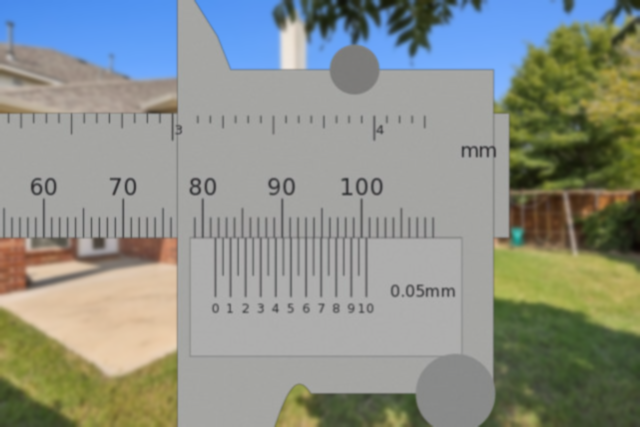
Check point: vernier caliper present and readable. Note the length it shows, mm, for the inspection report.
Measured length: 81.6 mm
